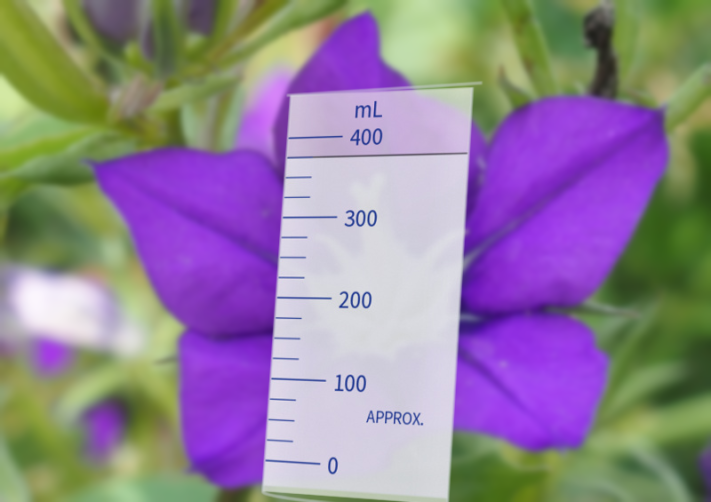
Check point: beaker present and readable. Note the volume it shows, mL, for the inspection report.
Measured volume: 375 mL
